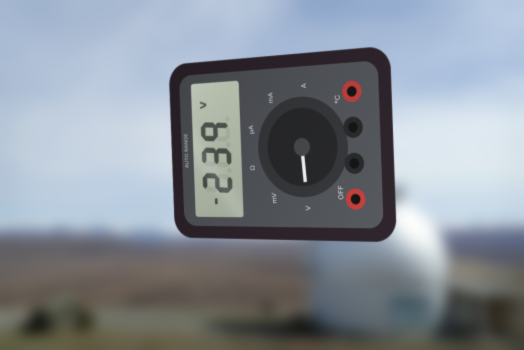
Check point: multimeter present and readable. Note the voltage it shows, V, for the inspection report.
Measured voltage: -239 V
